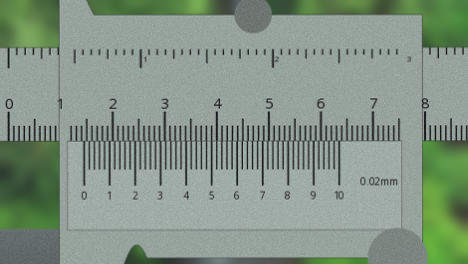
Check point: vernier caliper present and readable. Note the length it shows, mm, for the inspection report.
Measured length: 14.5 mm
